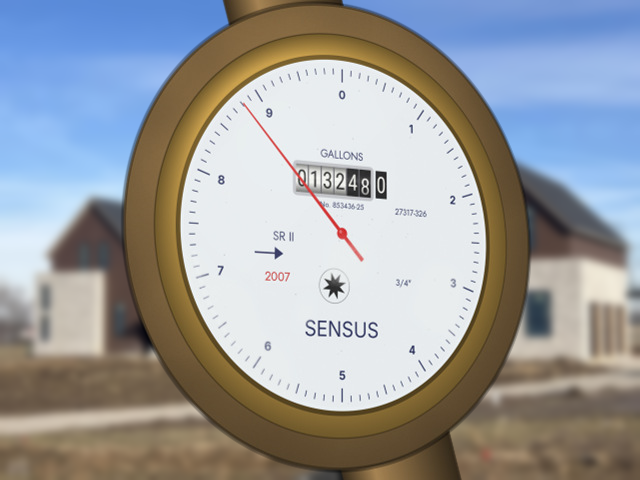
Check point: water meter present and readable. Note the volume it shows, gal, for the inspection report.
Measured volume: 132478.8 gal
